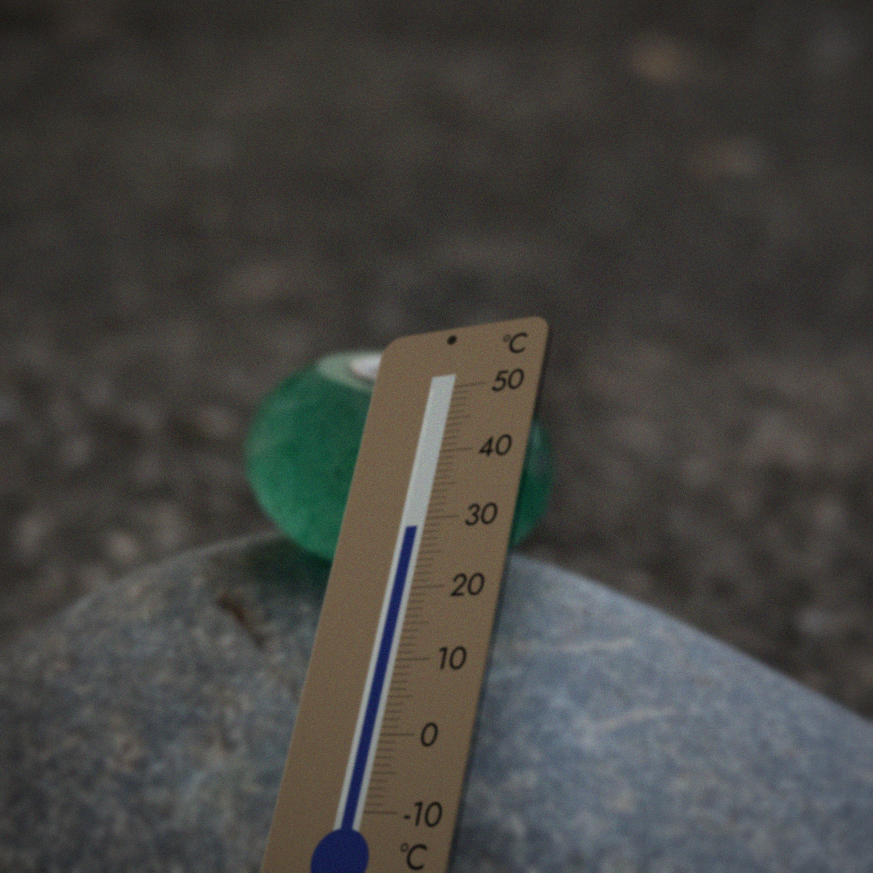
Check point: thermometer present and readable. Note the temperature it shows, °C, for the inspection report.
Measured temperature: 29 °C
